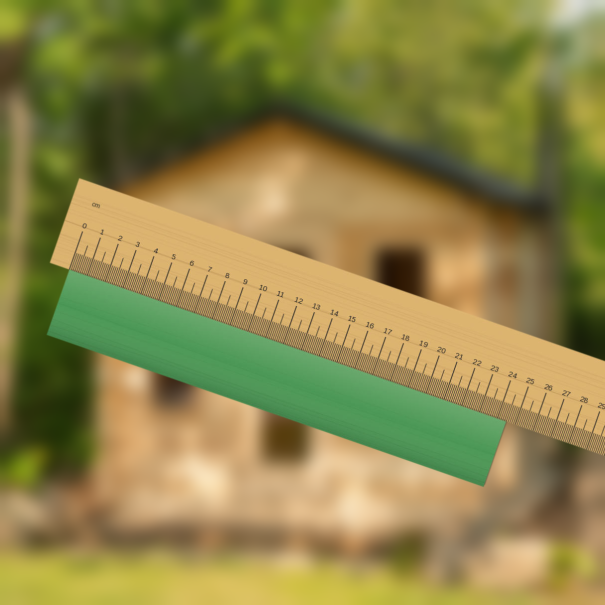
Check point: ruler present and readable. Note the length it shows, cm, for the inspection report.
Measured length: 24.5 cm
